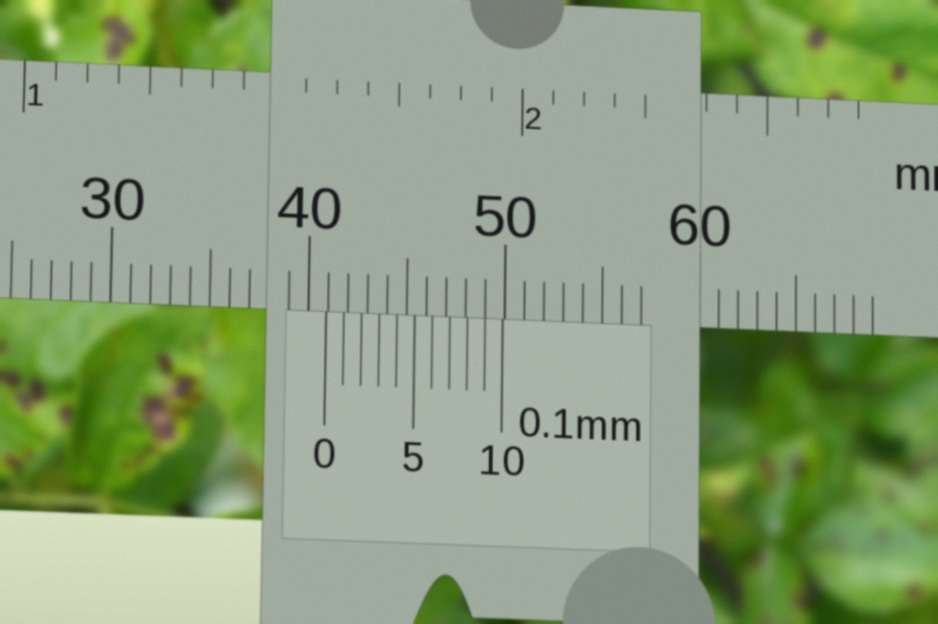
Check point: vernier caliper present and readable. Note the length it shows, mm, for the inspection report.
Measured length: 40.9 mm
